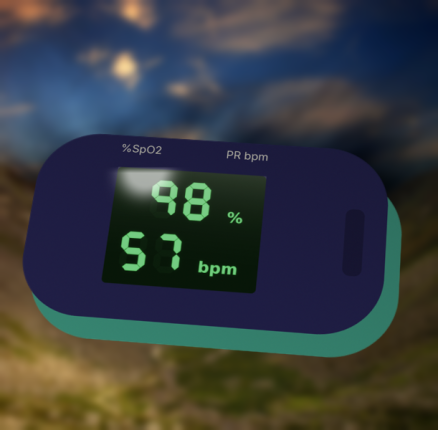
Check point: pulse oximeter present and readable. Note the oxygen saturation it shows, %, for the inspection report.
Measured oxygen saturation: 98 %
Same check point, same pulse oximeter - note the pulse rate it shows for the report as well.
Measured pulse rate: 57 bpm
